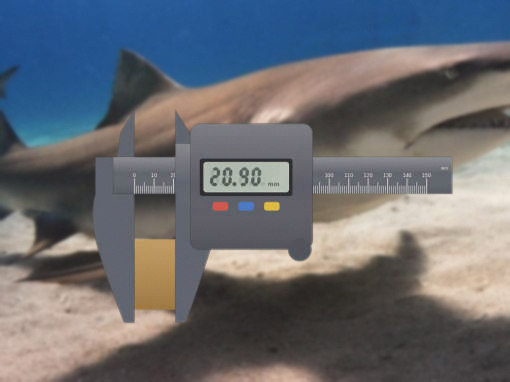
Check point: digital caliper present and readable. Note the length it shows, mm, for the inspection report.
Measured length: 20.90 mm
